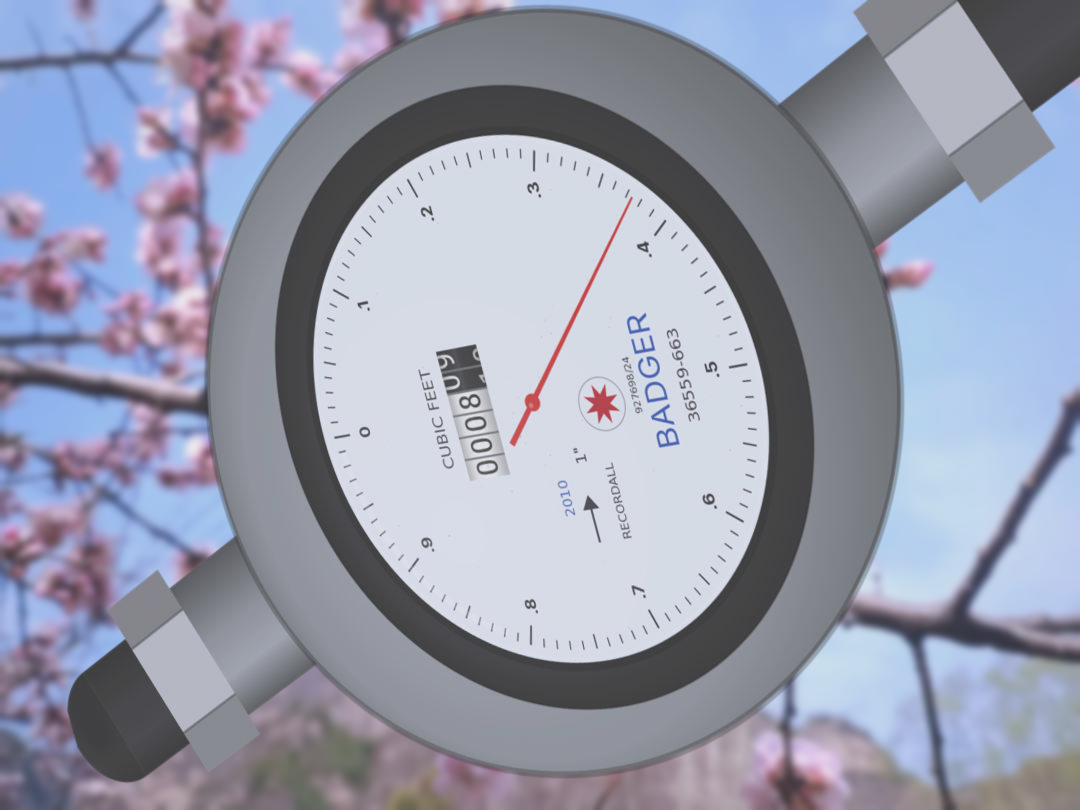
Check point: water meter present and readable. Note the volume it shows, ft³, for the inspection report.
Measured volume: 809.37 ft³
